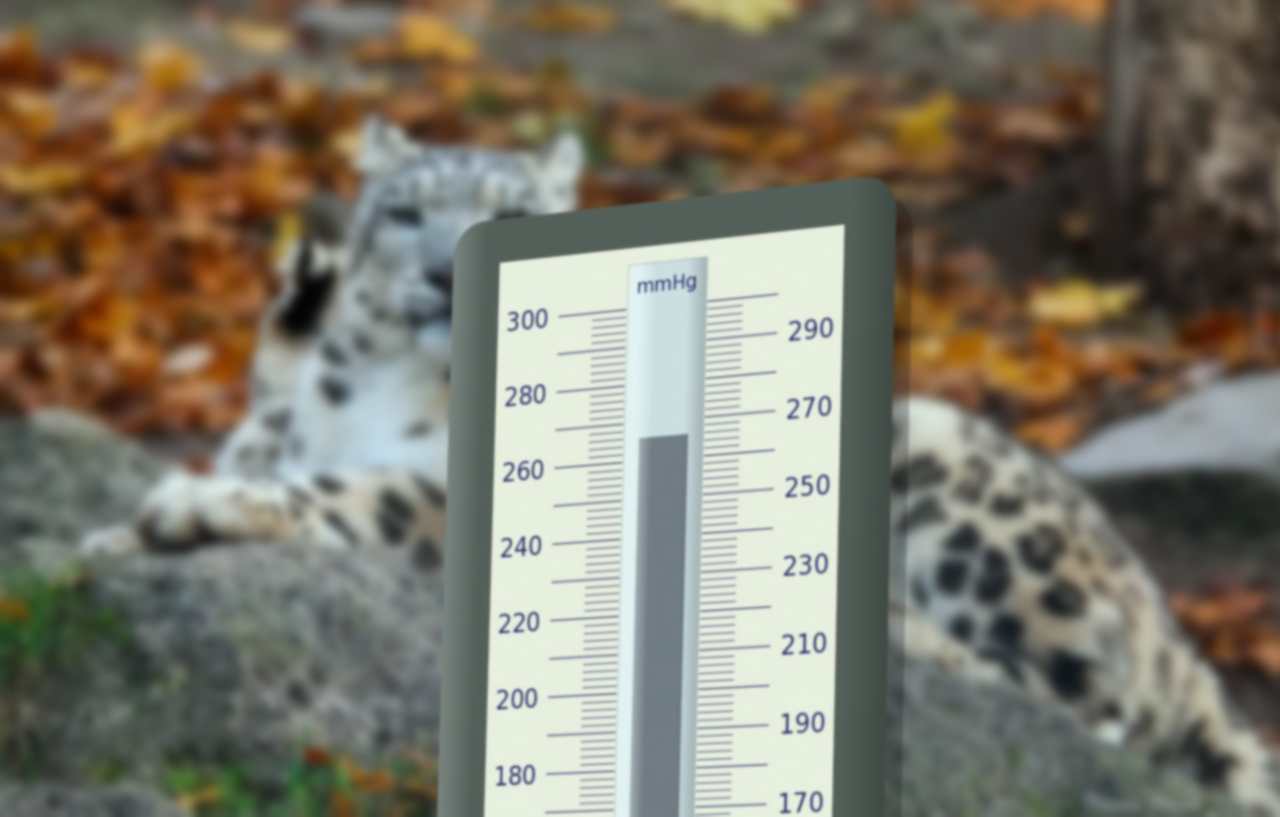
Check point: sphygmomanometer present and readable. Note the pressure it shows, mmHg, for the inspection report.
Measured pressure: 266 mmHg
